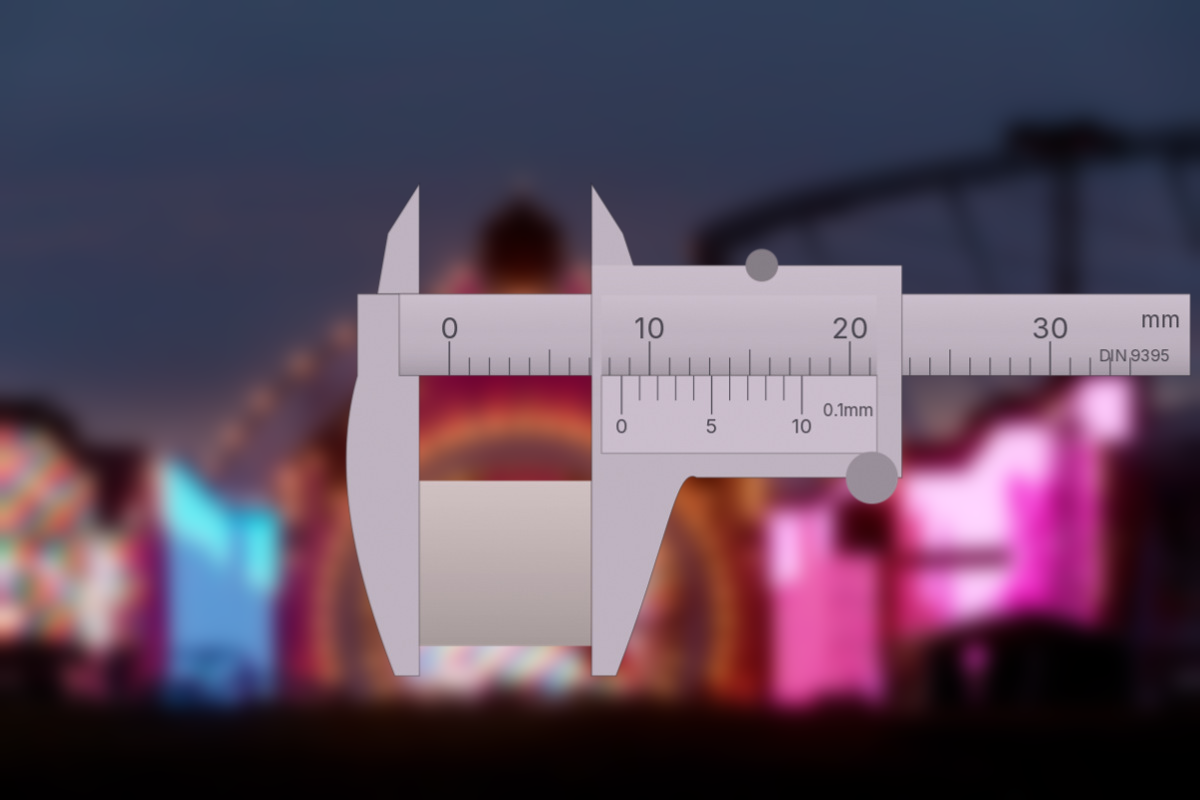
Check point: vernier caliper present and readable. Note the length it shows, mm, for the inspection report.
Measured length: 8.6 mm
